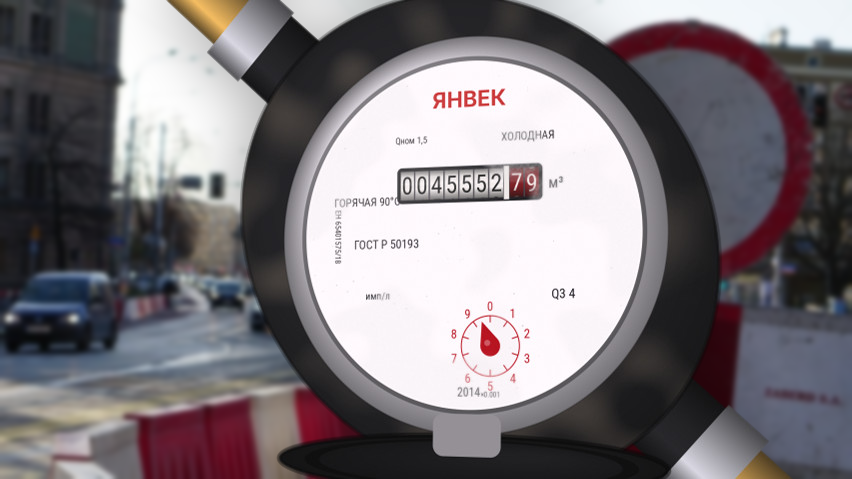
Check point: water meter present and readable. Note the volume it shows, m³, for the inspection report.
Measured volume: 45552.789 m³
